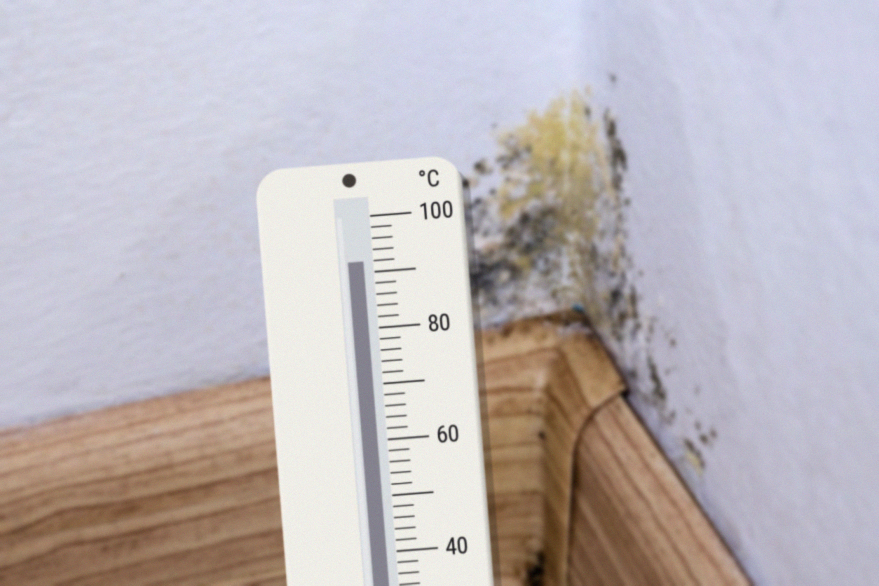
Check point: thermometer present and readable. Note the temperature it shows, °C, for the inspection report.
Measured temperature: 92 °C
